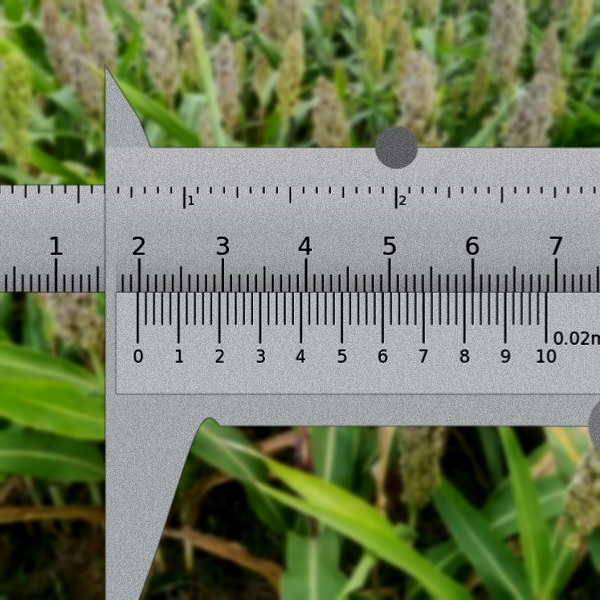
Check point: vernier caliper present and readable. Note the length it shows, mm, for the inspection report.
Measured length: 19.8 mm
